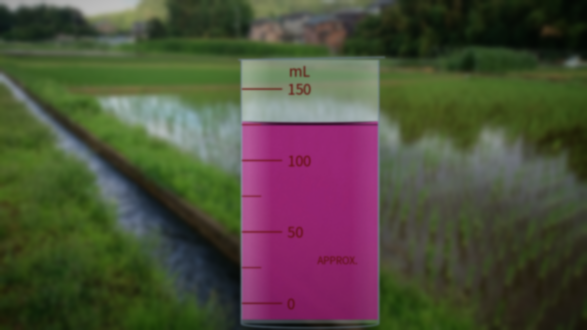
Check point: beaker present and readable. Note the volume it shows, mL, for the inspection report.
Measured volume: 125 mL
